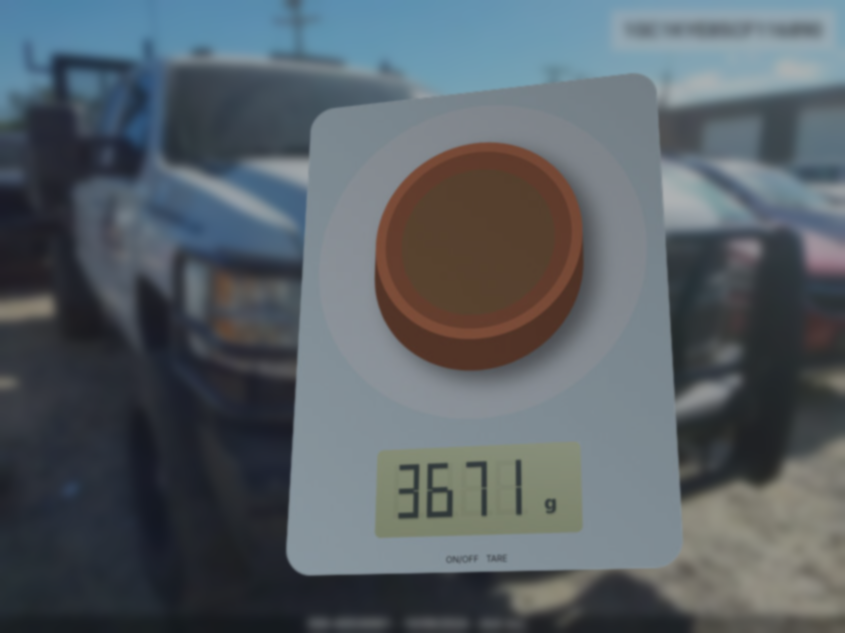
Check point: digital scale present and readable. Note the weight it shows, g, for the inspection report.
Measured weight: 3671 g
